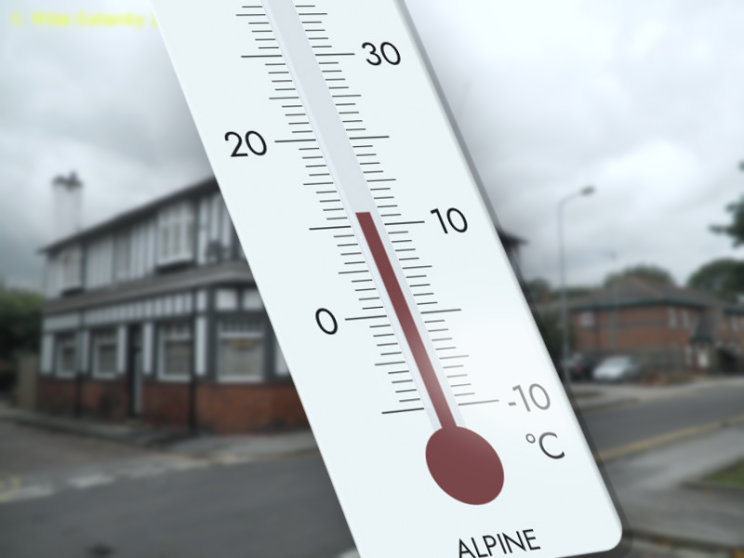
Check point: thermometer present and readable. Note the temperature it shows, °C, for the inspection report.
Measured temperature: 11.5 °C
